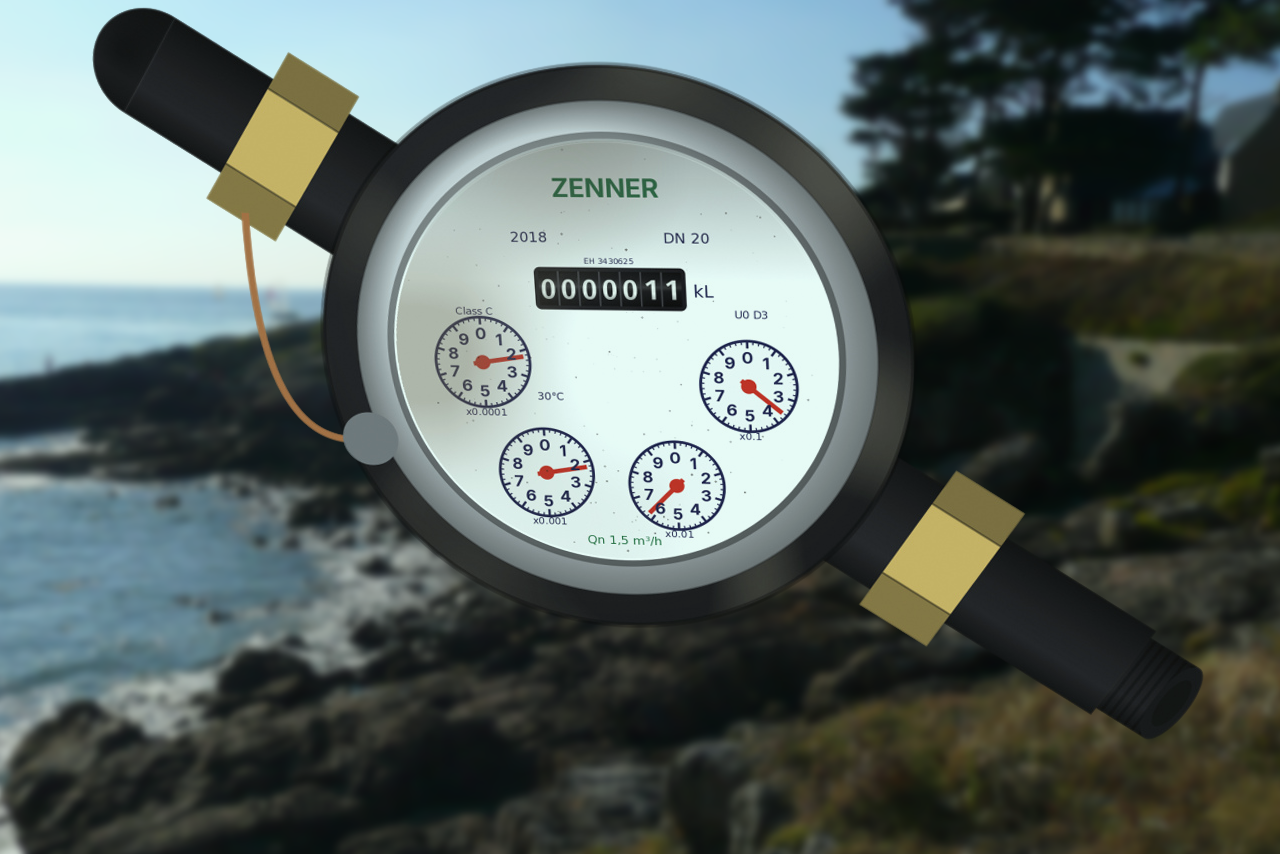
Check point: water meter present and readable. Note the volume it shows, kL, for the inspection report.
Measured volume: 11.3622 kL
